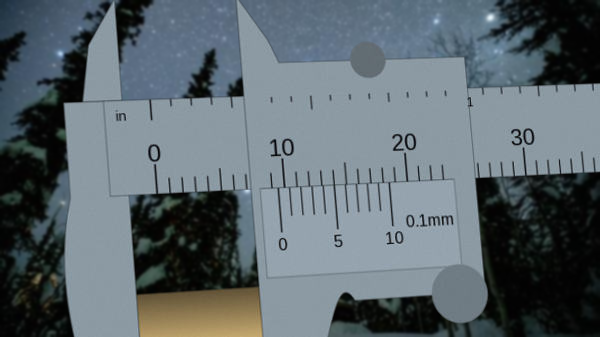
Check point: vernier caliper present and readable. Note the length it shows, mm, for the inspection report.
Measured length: 9.5 mm
